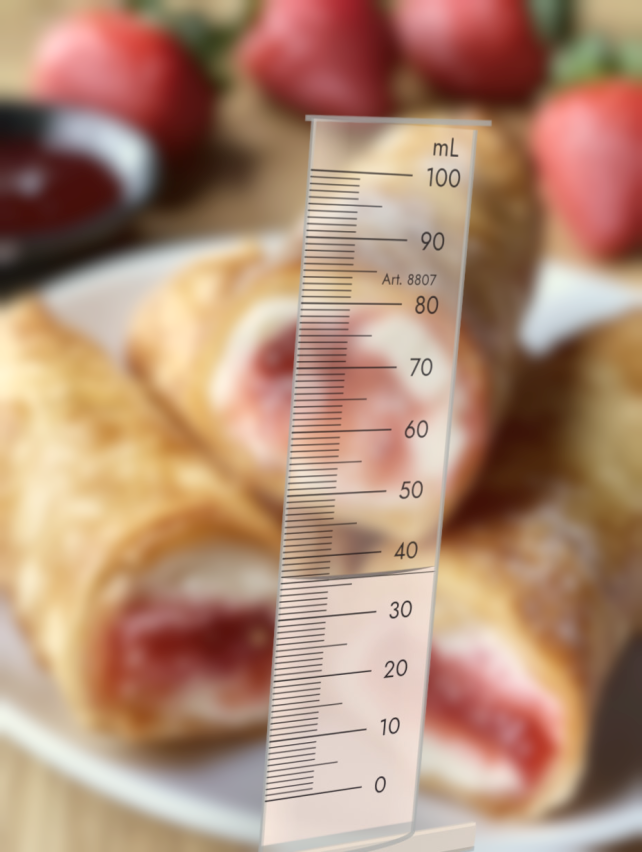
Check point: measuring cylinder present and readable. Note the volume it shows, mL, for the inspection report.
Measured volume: 36 mL
